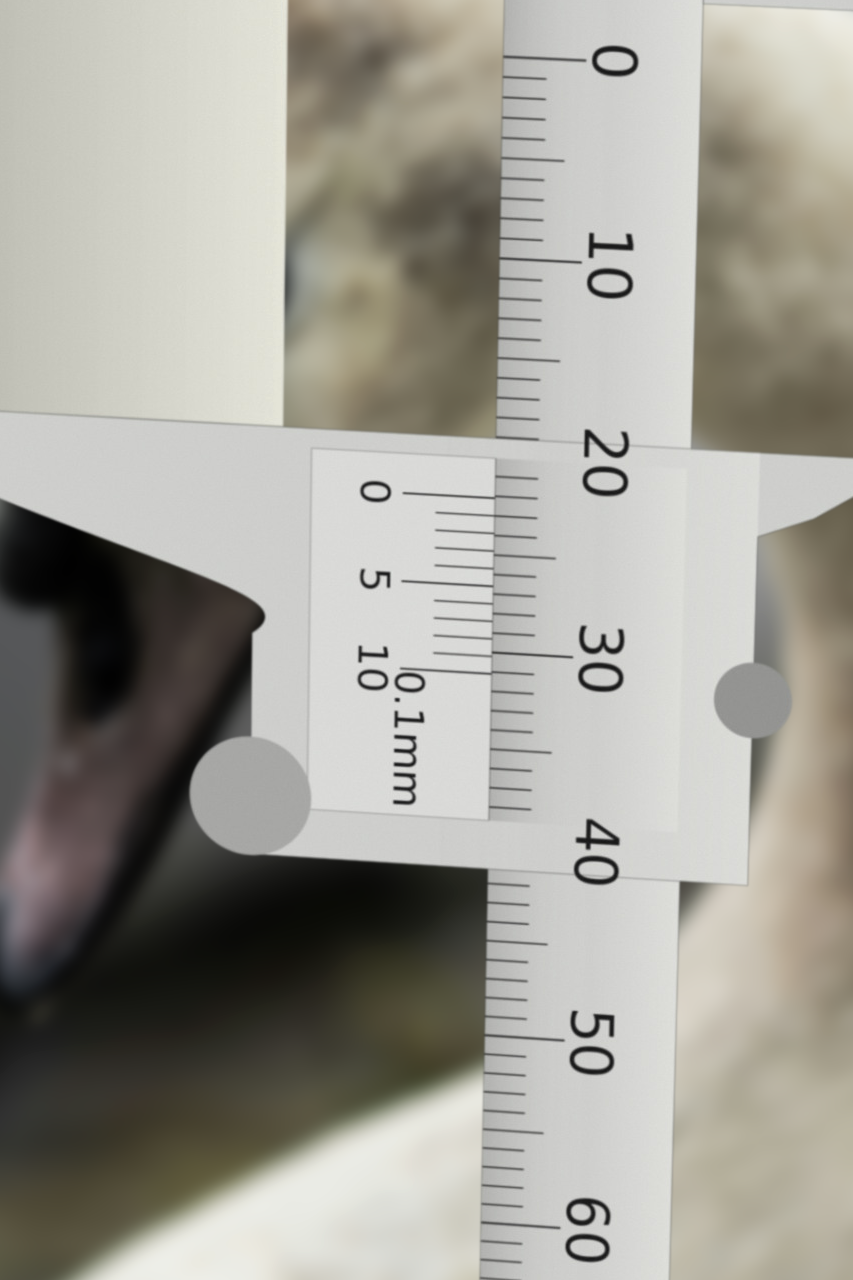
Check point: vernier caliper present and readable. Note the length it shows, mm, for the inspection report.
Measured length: 22.1 mm
